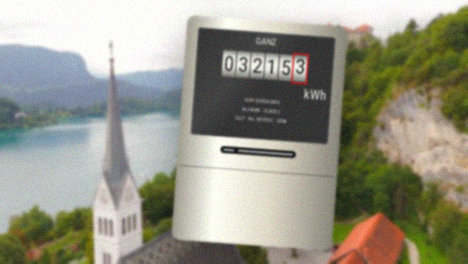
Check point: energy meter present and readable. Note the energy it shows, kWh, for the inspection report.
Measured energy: 3215.3 kWh
